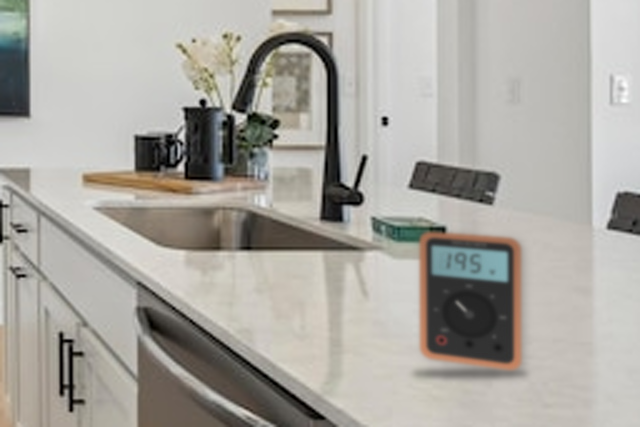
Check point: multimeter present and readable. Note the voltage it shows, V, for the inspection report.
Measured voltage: 195 V
